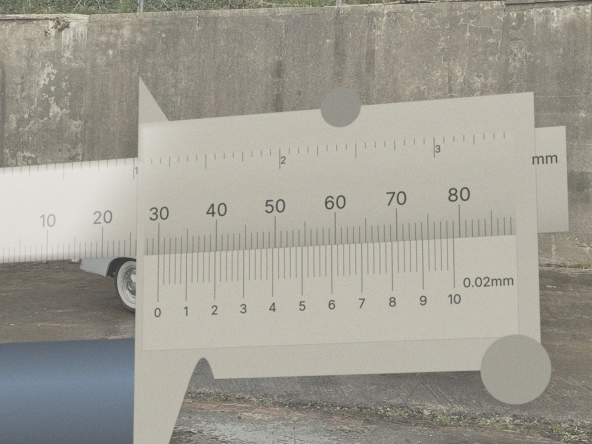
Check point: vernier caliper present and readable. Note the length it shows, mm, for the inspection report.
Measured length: 30.0 mm
